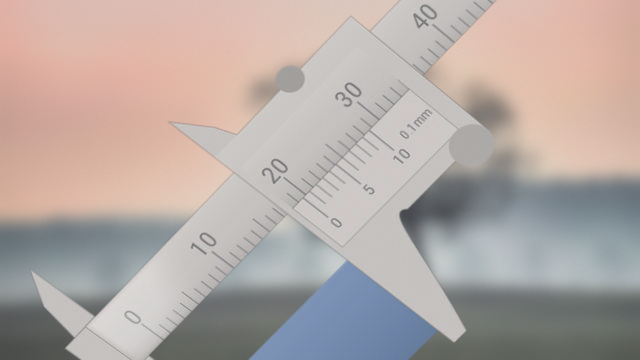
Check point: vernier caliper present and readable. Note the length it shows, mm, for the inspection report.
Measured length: 19.6 mm
